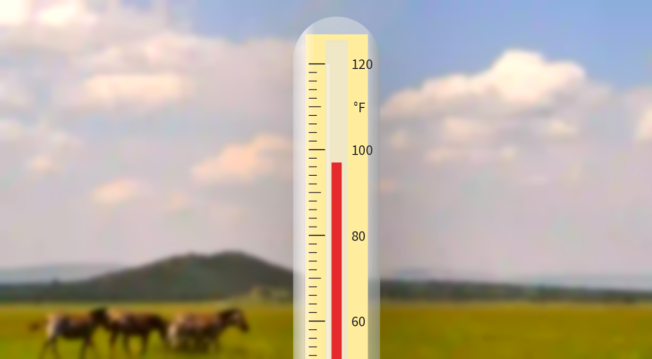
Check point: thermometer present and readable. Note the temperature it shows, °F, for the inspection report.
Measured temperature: 97 °F
